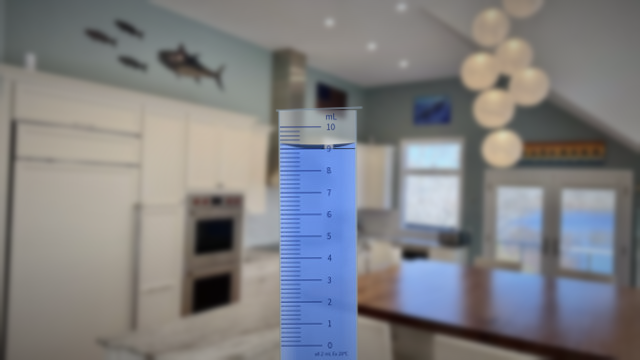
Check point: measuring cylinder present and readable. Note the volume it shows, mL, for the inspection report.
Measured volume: 9 mL
